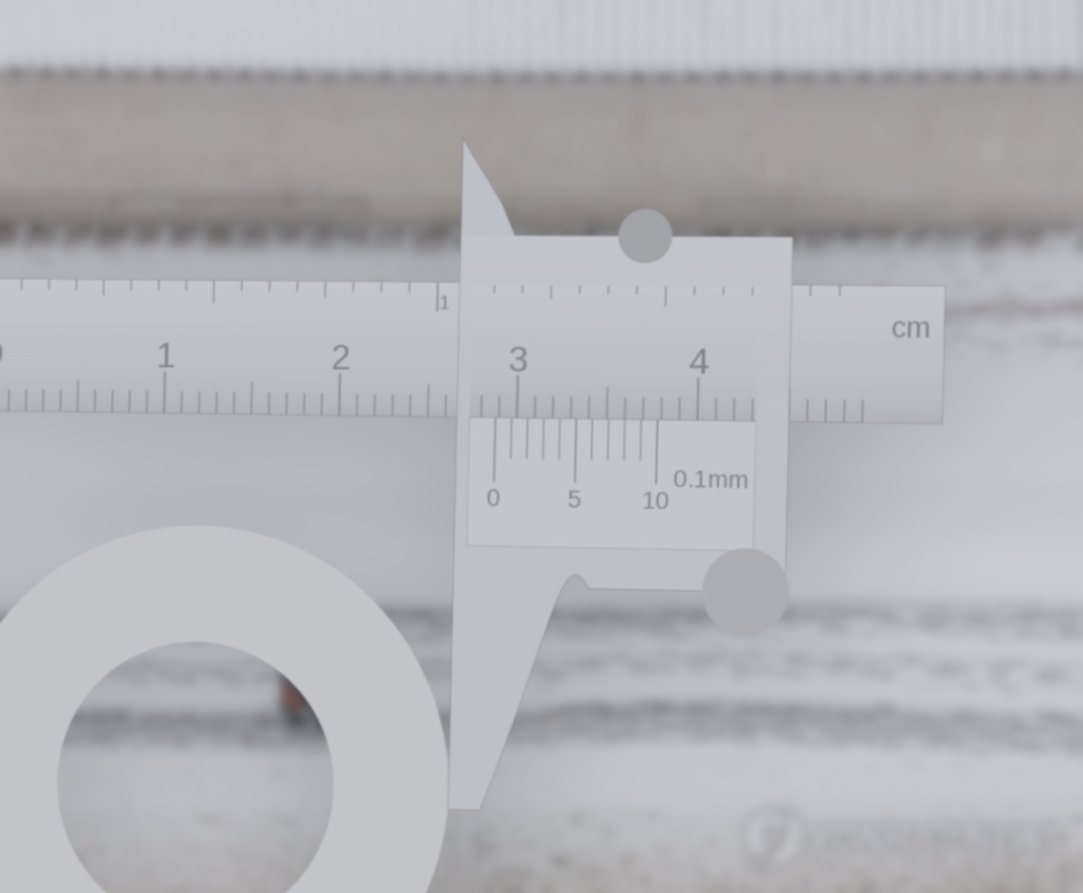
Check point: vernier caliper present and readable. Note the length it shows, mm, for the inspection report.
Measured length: 28.8 mm
